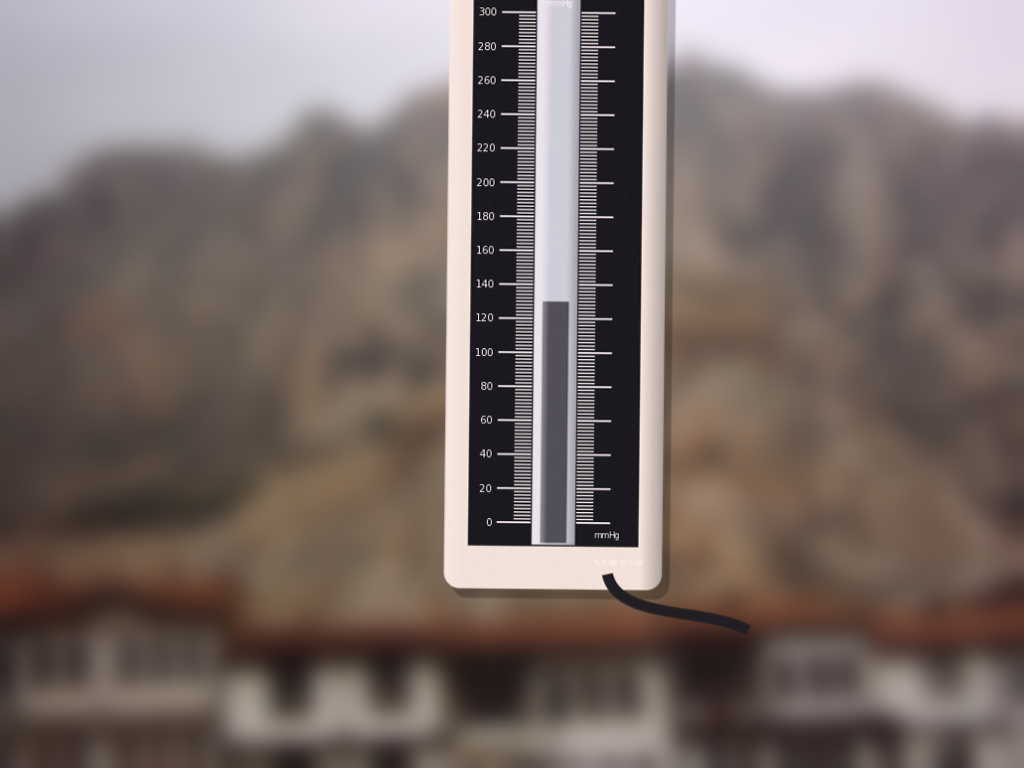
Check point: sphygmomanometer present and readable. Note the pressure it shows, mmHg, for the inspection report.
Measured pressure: 130 mmHg
